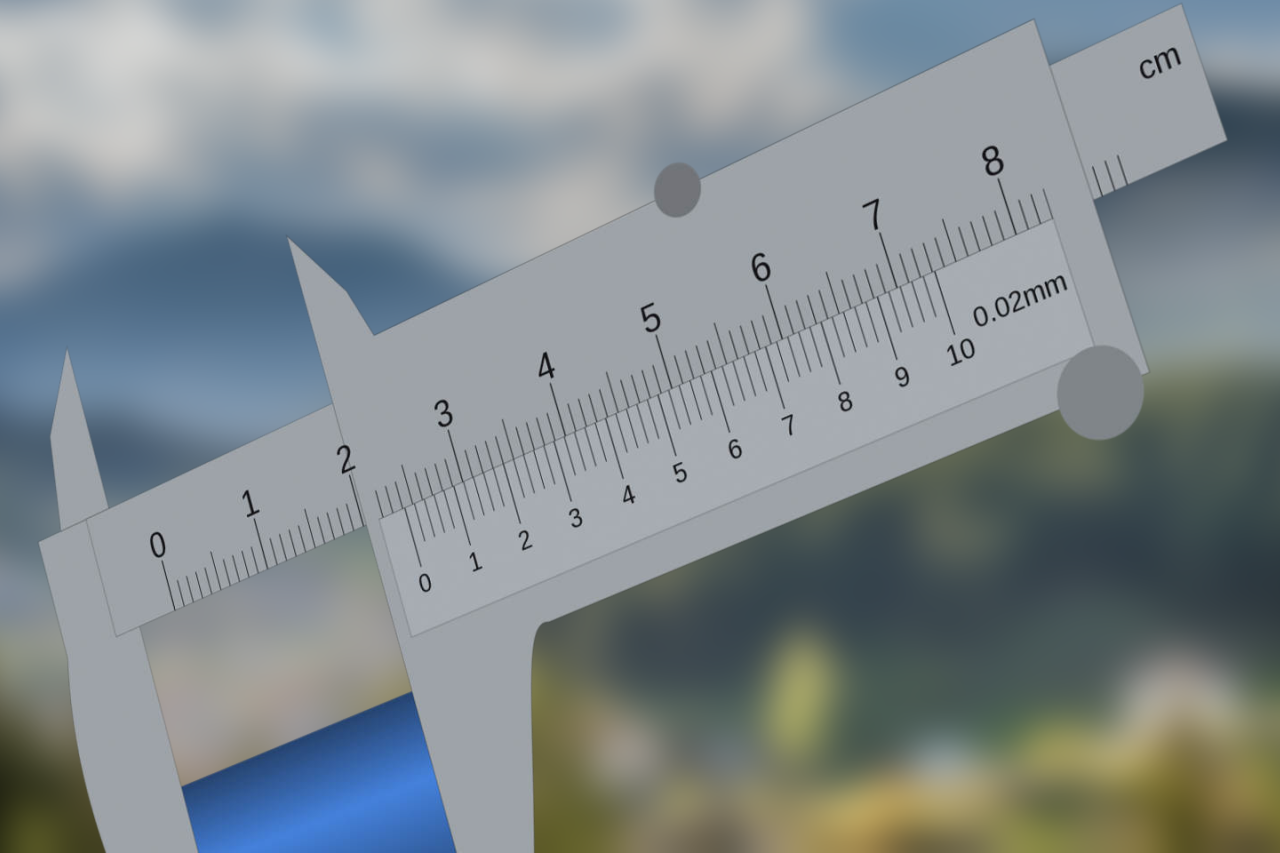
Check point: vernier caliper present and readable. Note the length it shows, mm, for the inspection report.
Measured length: 24.2 mm
